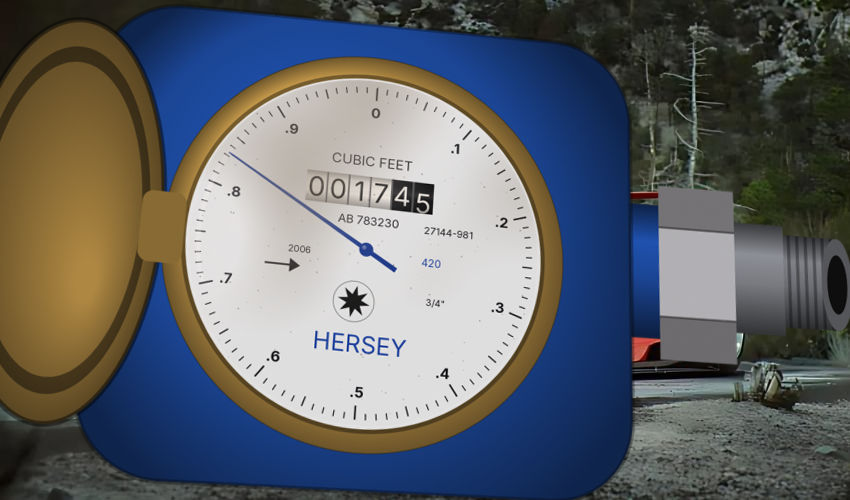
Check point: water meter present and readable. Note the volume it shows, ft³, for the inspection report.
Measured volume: 1744.83 ft³
